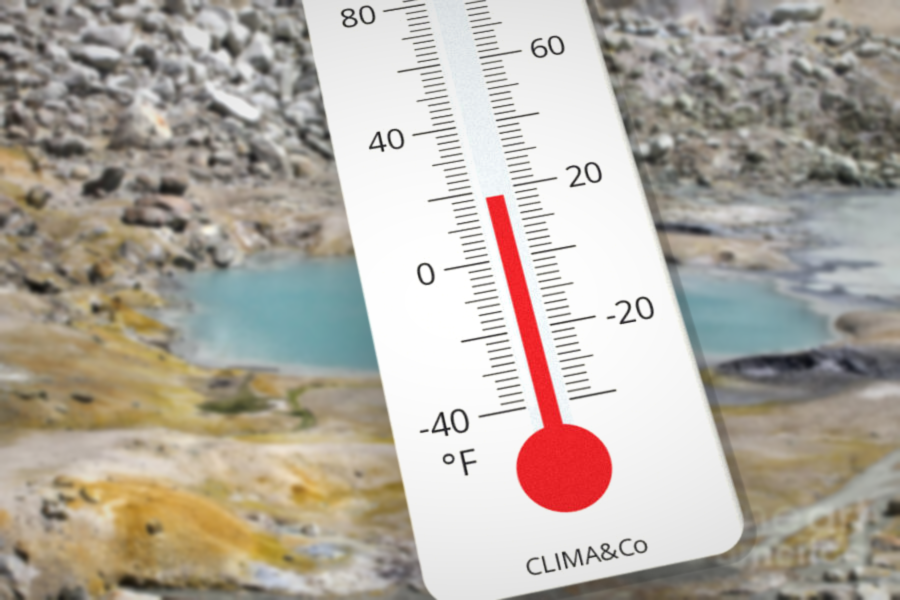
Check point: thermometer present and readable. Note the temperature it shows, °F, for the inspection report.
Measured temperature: 18 °F
